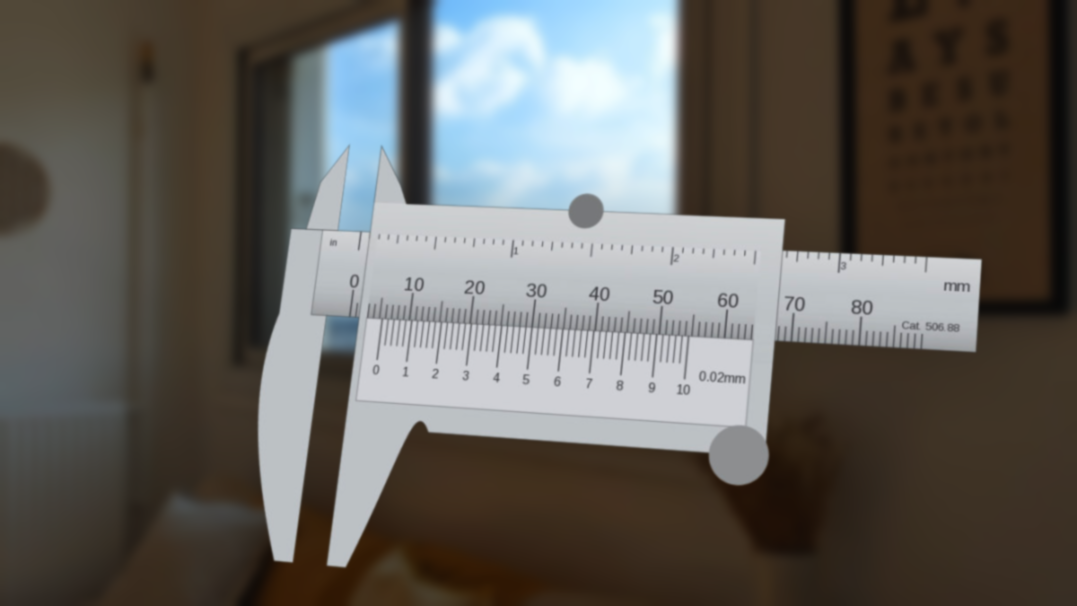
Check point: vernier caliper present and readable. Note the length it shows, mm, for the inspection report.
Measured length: 5.5 mm
